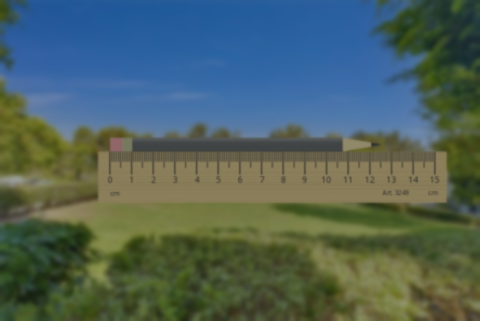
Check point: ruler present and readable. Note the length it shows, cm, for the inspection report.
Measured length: 12.5 cm
